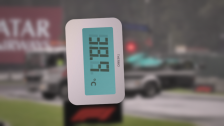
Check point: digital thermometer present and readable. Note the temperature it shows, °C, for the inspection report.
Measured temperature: 38.9 °C
